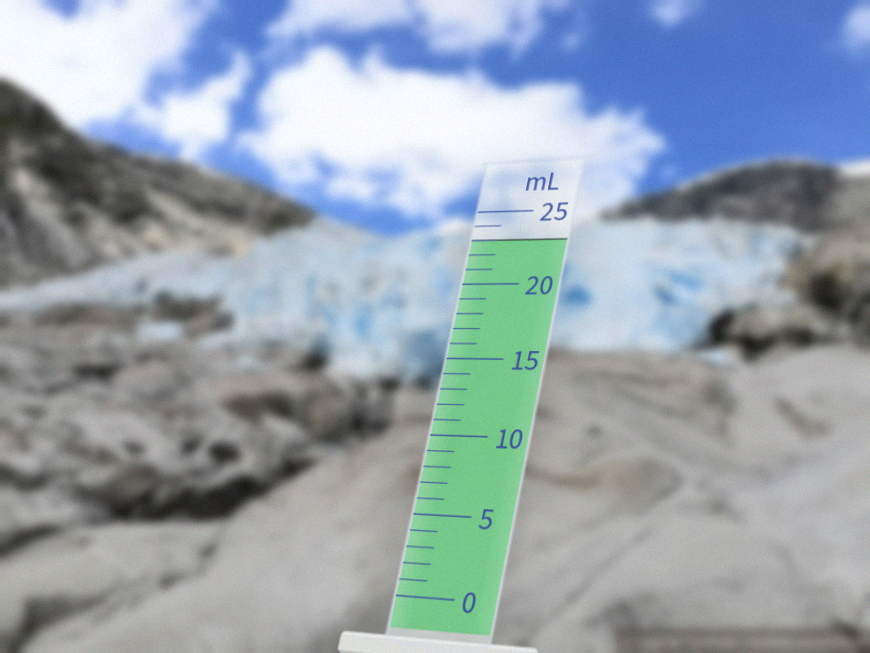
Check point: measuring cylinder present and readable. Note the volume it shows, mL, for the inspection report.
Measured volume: 23 mL
